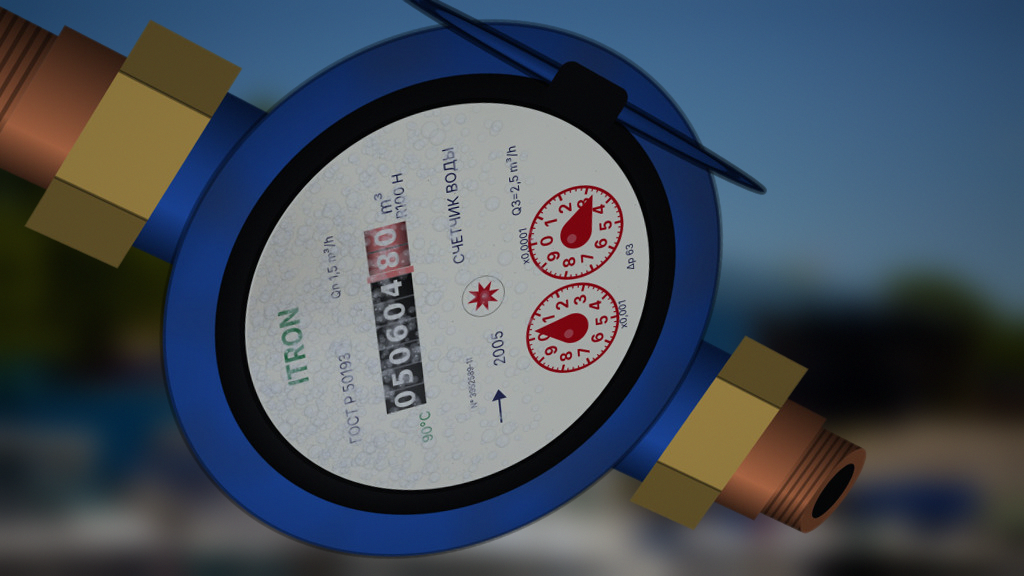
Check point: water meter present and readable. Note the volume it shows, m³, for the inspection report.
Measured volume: 50604.8003 m³
